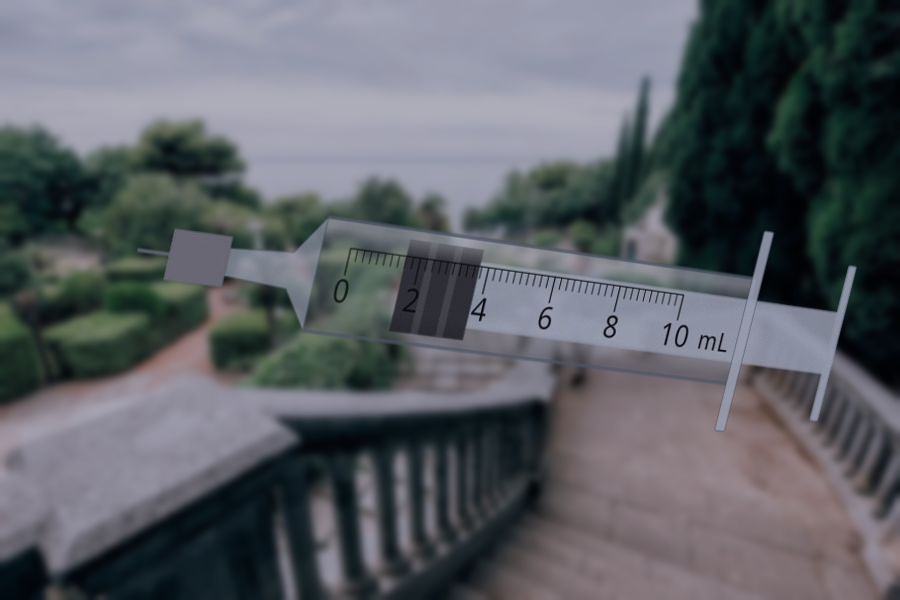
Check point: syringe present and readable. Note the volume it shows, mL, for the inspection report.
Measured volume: 1.6 mL
